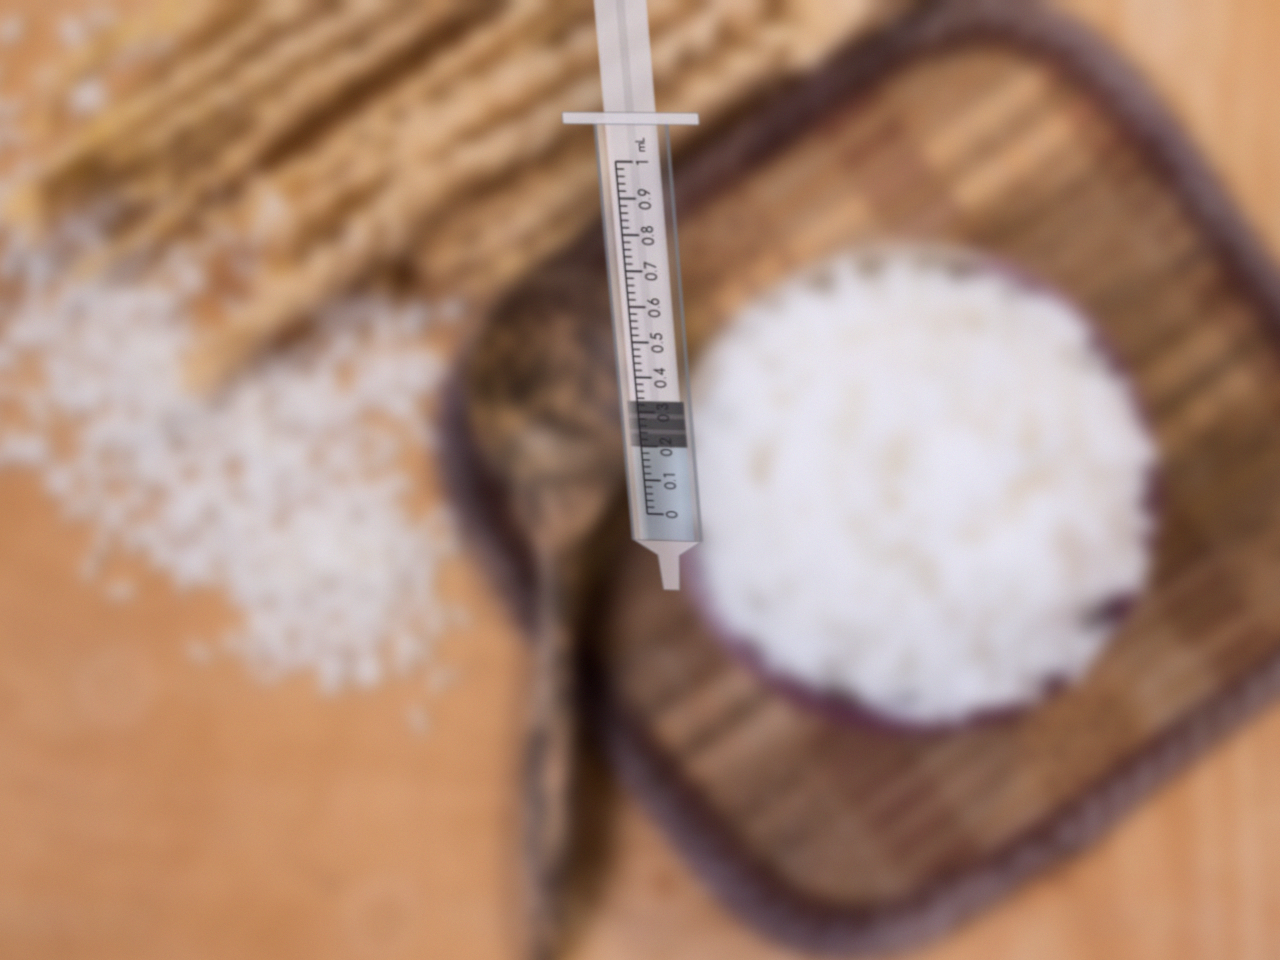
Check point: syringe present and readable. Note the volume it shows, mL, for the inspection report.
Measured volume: 0.2 mL
